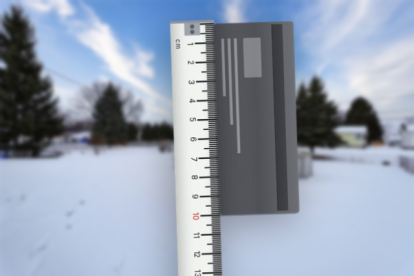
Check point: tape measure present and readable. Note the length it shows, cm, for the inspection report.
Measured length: 10 cm
